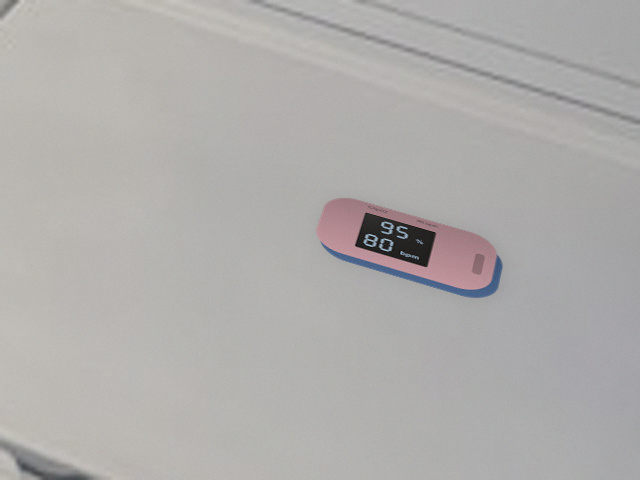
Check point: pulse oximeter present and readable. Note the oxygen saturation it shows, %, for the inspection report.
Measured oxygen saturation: 95 %
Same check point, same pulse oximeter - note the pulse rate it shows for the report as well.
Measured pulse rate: 80 bpm
